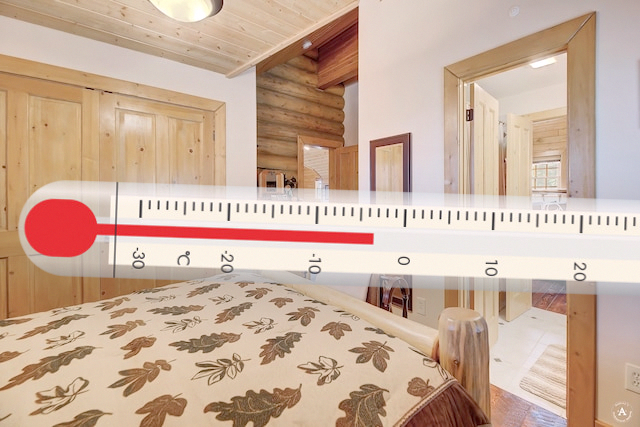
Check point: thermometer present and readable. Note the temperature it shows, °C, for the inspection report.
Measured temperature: -3.5 °C
